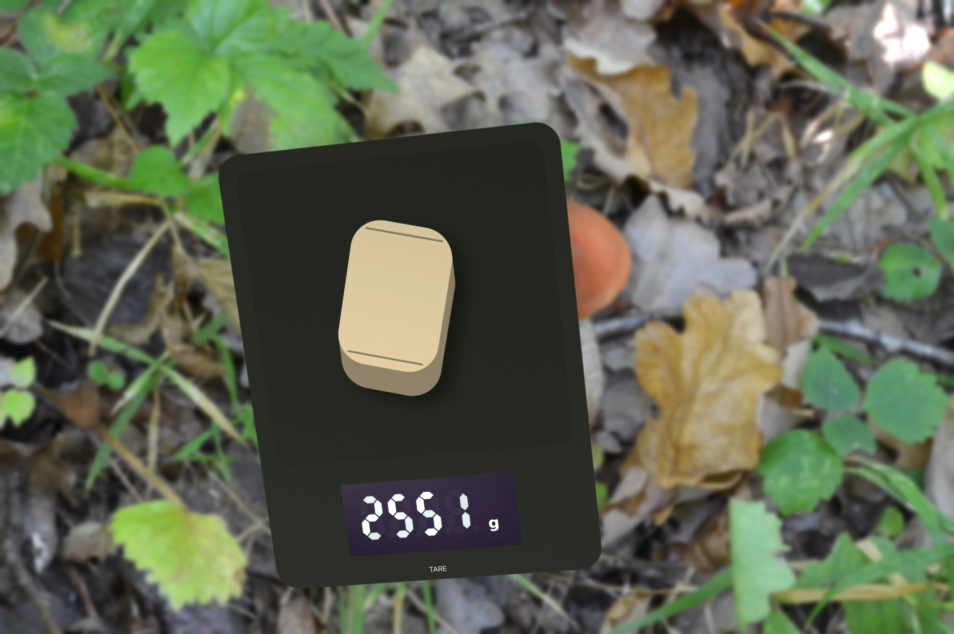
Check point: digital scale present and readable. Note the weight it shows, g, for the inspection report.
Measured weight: 2551 g
